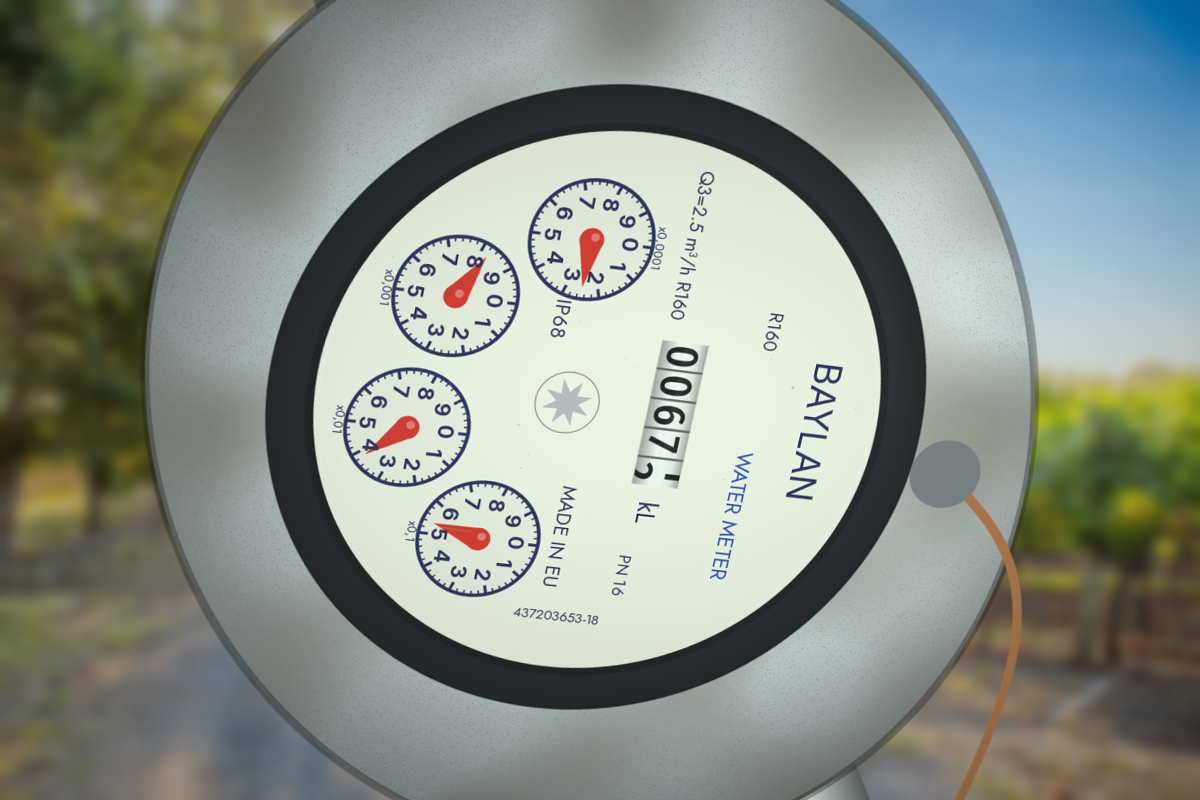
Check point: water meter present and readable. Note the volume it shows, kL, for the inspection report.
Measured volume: 671.5382 kL
